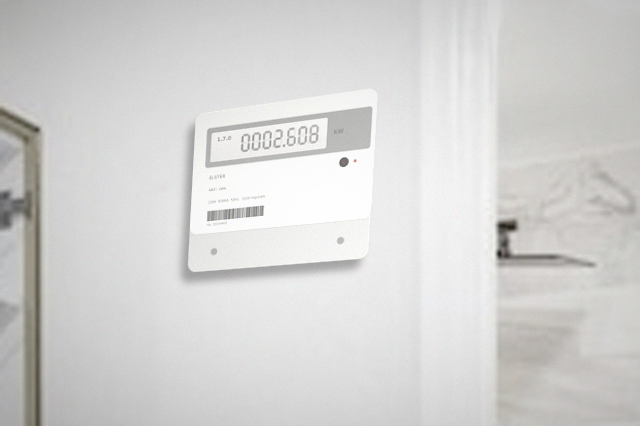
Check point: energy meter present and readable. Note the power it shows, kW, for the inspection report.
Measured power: 2.608 kW
